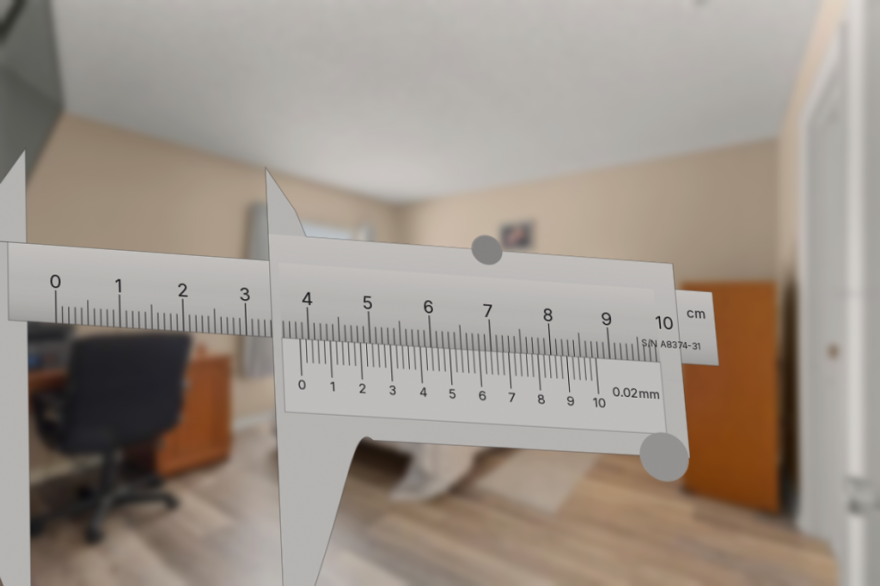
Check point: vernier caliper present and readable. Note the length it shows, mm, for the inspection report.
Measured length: 38.6 mm
